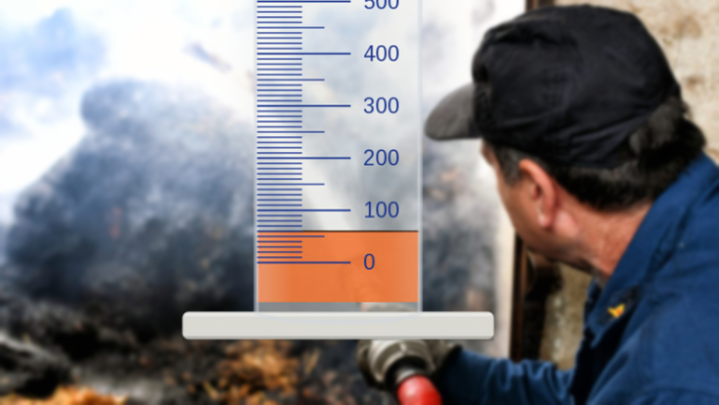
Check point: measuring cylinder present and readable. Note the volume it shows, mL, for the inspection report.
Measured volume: 60 mL
